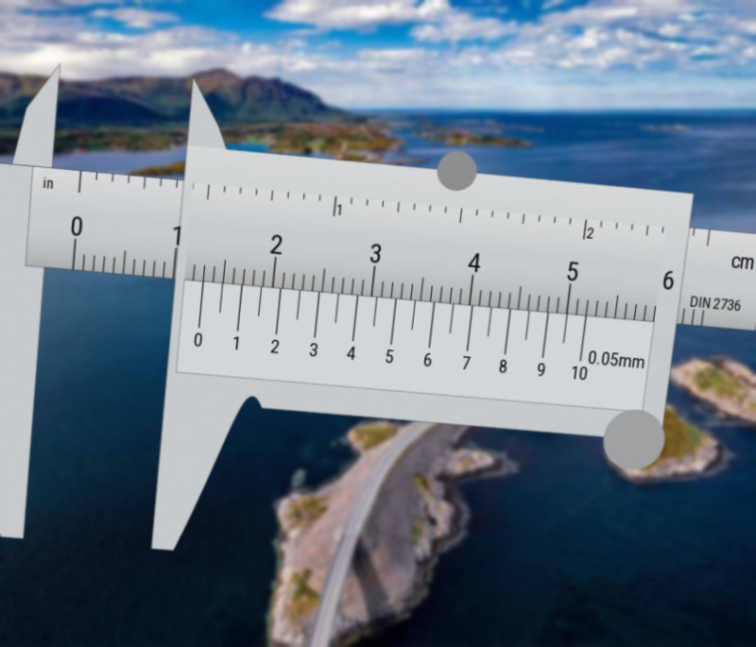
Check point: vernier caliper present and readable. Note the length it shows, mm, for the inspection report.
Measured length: 13.0 mm
